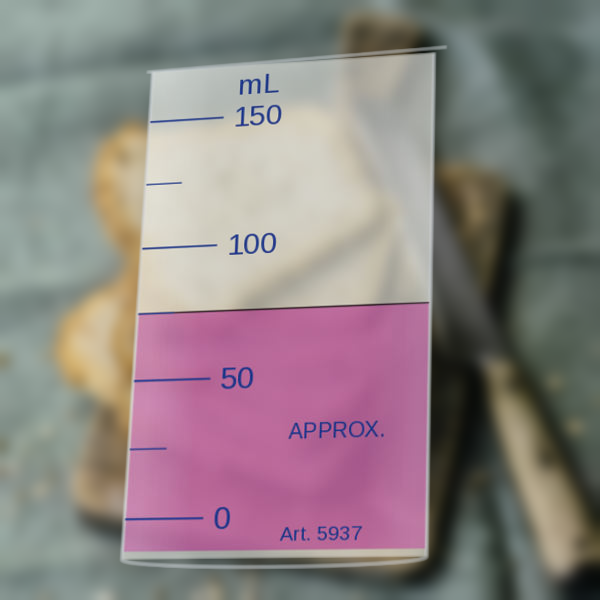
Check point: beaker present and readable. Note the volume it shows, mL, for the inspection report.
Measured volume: 75 mL
